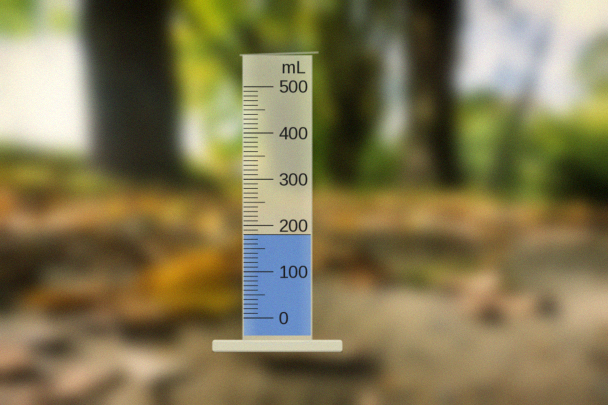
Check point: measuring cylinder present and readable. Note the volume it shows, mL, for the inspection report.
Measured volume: 180 mL
